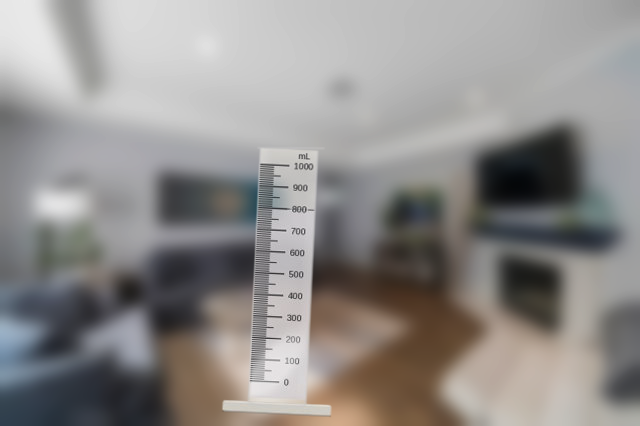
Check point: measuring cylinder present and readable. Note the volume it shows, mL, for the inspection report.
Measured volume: 800 mL
